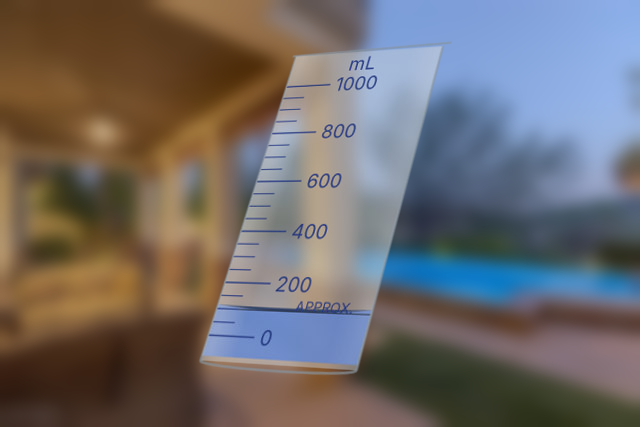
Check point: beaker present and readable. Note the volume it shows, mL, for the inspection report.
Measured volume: 100 mL
